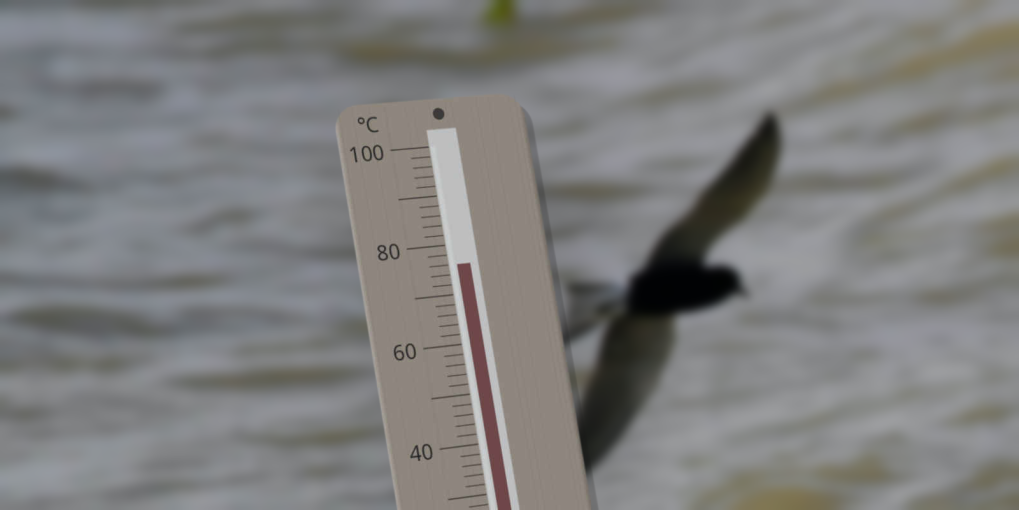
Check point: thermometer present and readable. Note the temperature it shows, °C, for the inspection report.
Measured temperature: 76 °C
